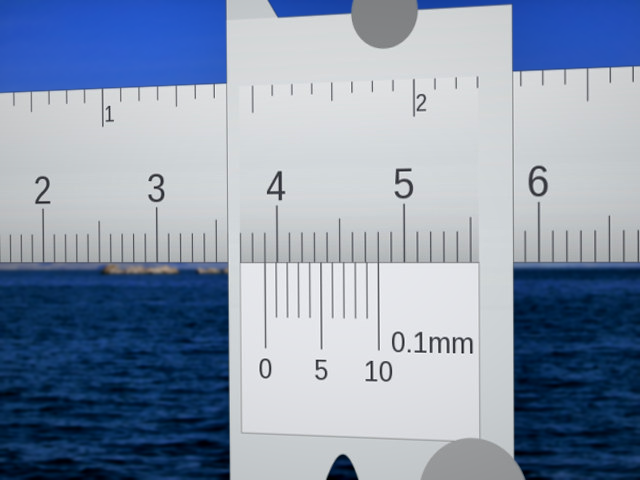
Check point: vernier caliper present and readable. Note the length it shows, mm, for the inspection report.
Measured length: 39.0 mm
